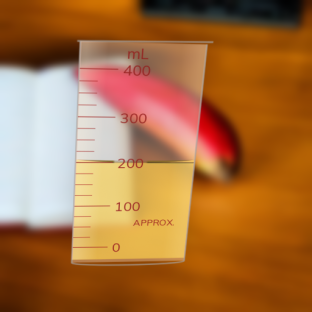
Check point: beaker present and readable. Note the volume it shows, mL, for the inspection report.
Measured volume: 200 mL
